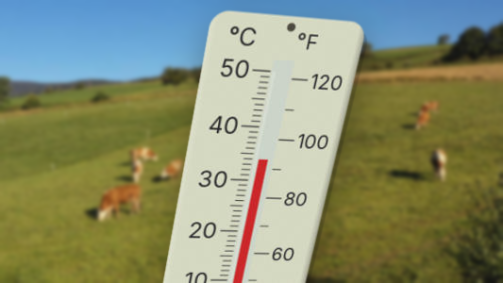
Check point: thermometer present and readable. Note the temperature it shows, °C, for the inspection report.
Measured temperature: 34 °C
